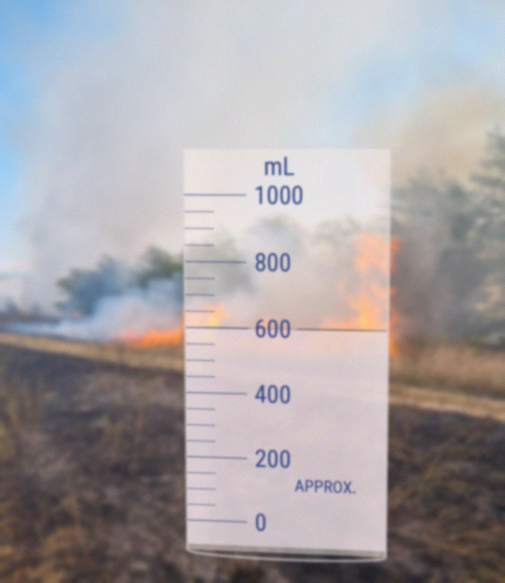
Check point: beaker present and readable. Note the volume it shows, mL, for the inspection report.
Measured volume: 600 mL
